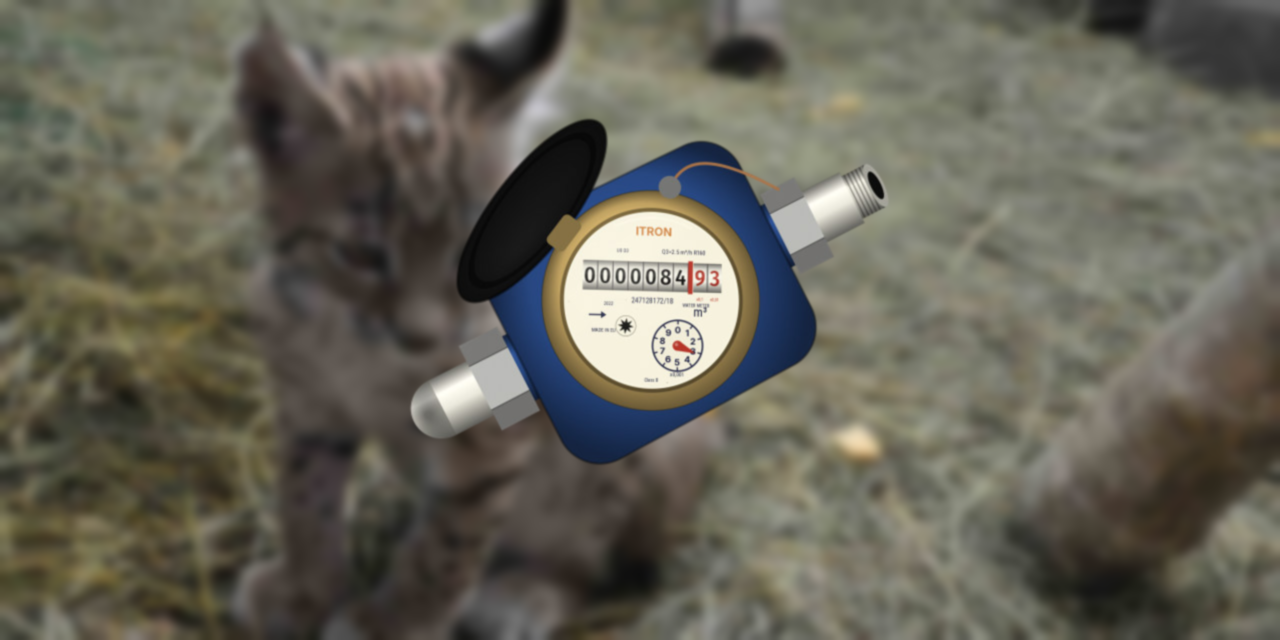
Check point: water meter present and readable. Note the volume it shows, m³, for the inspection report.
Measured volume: 84.933 m³
